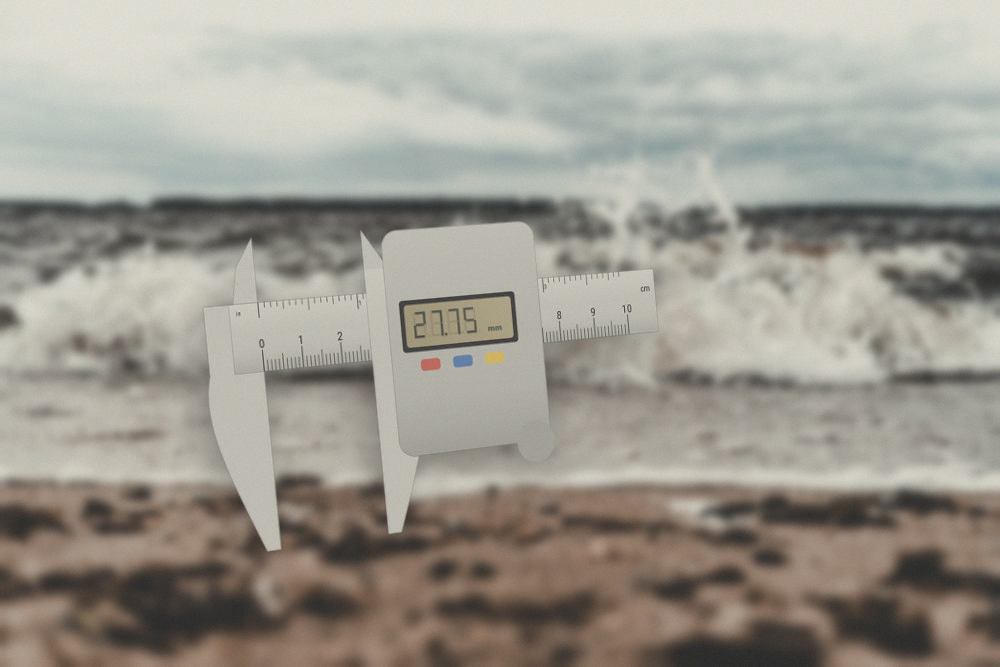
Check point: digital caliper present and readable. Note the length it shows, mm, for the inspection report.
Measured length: 27.75 mm
